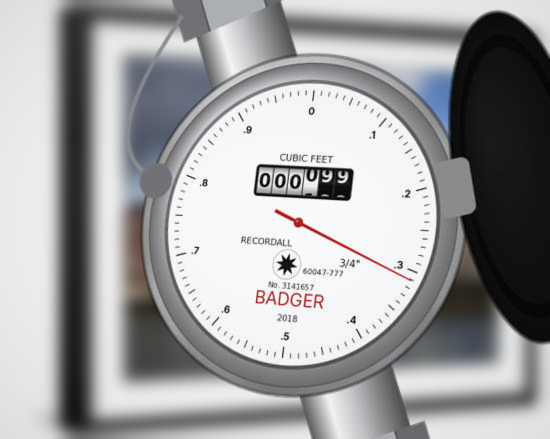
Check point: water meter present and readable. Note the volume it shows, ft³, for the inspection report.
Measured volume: 99.31 ft³
